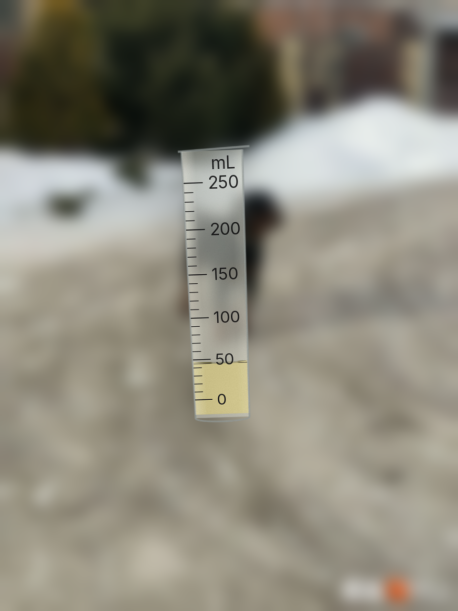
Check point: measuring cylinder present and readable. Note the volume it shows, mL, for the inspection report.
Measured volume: 45 mL
